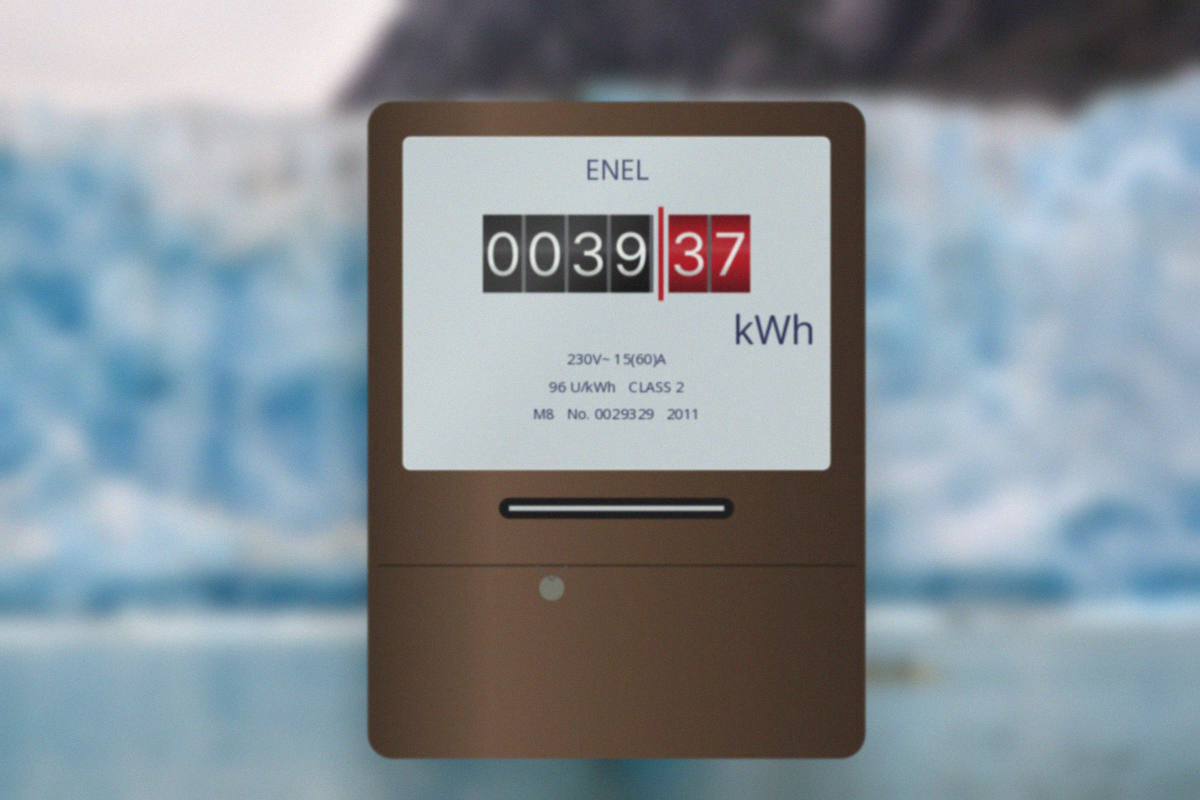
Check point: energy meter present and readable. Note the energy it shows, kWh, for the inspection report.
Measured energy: 39.37 kWh
